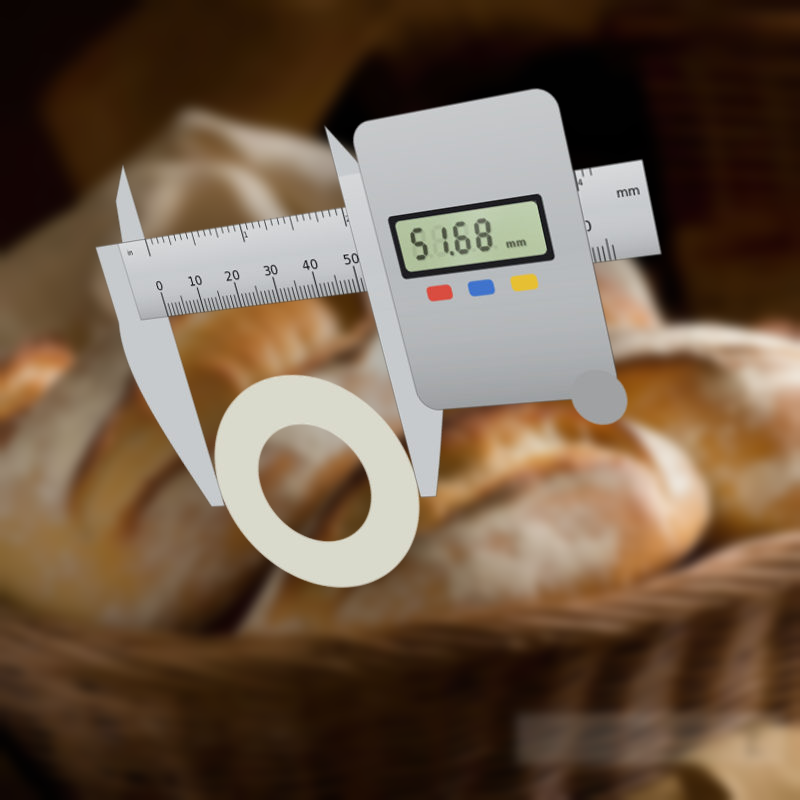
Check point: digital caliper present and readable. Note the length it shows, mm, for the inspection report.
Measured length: 51.68 mm
